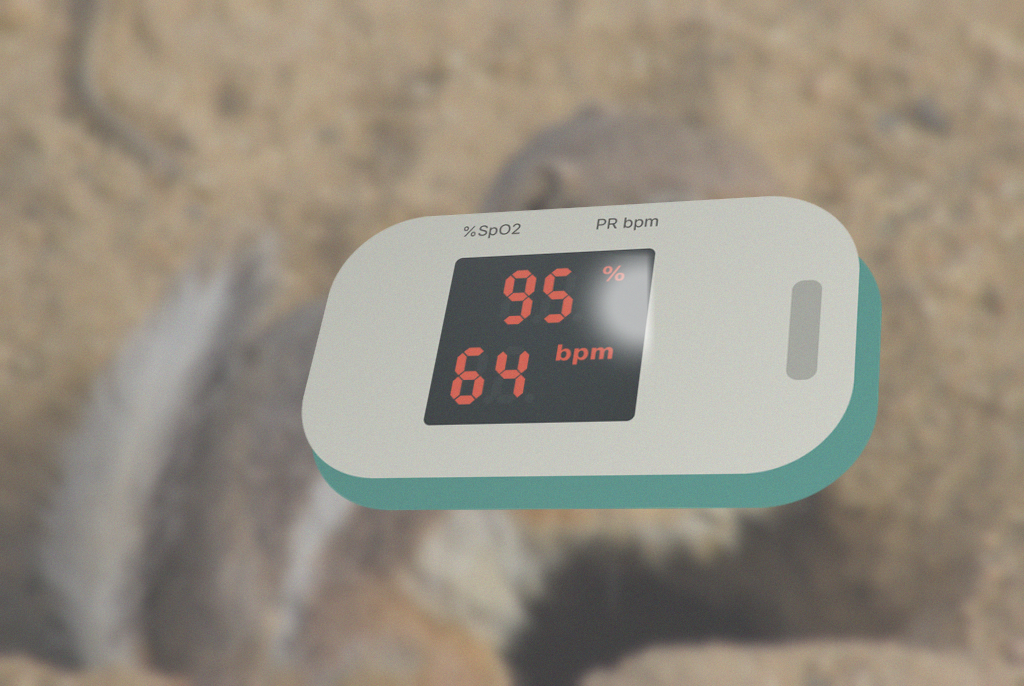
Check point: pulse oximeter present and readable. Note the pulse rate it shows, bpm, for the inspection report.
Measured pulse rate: 64 bpm
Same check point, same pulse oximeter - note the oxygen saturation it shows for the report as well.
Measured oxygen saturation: 95 %
